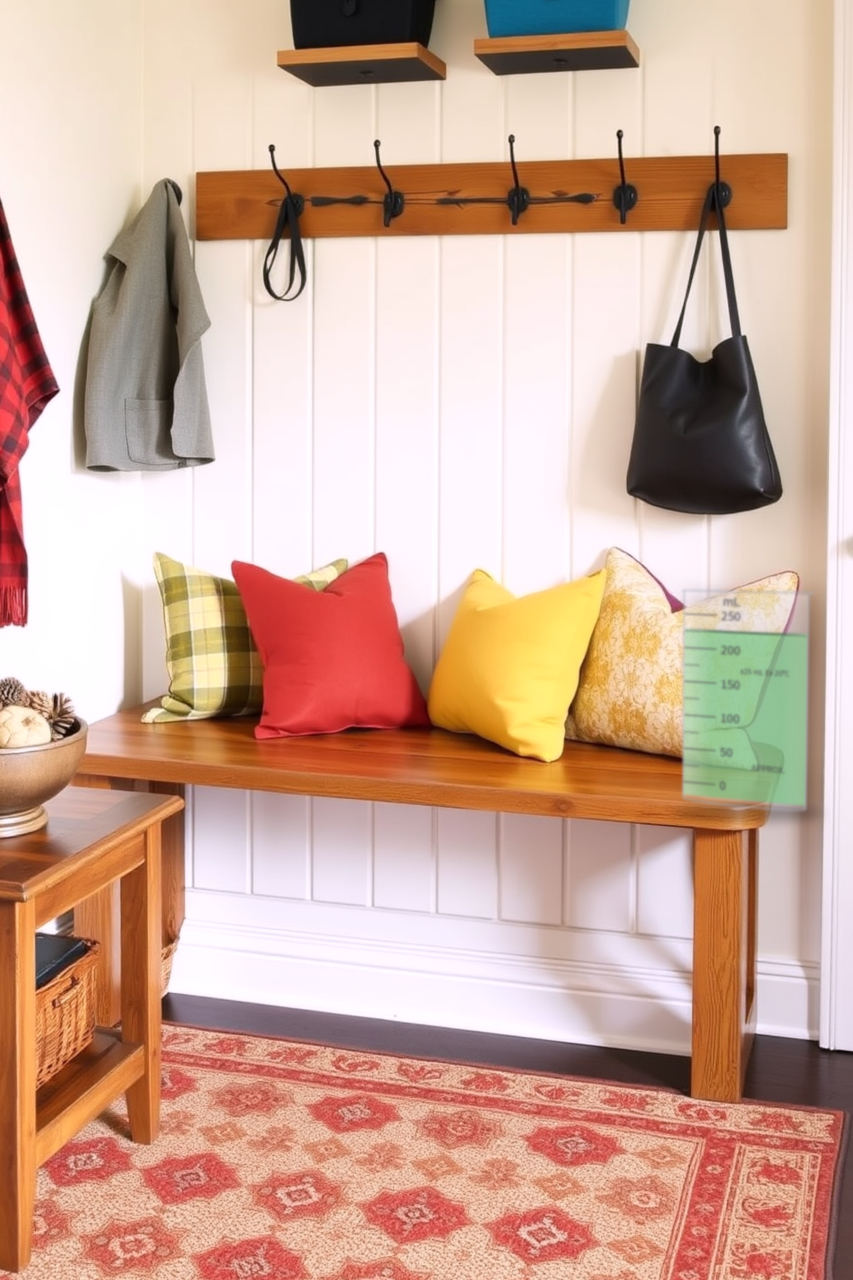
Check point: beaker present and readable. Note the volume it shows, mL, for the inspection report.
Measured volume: 225 mL
